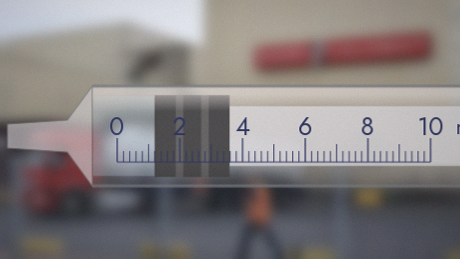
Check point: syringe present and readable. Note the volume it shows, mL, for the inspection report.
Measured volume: 1.2 mL
